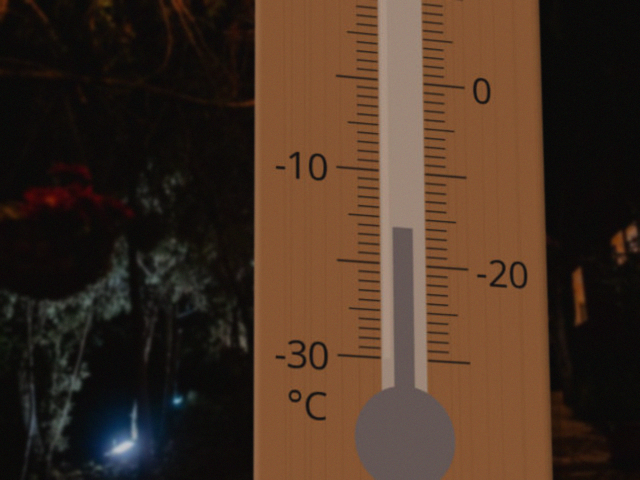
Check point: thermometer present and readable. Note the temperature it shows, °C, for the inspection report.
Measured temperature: -16 °C
